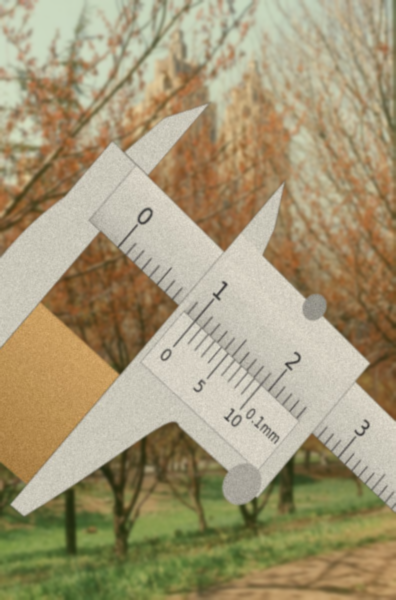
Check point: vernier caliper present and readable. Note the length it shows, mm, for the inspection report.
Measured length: 10.0 mm
